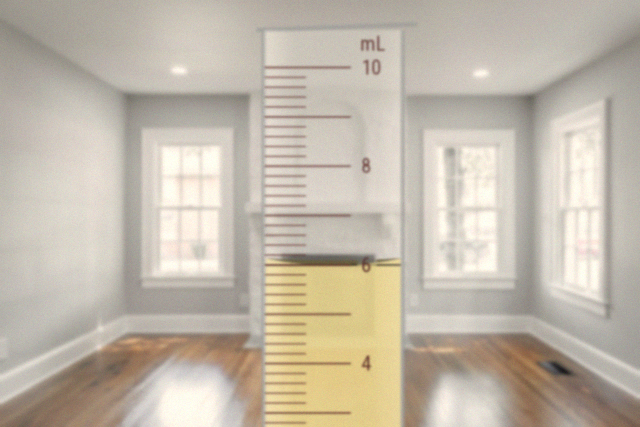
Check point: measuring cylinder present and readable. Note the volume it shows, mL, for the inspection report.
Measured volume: 6 mL
